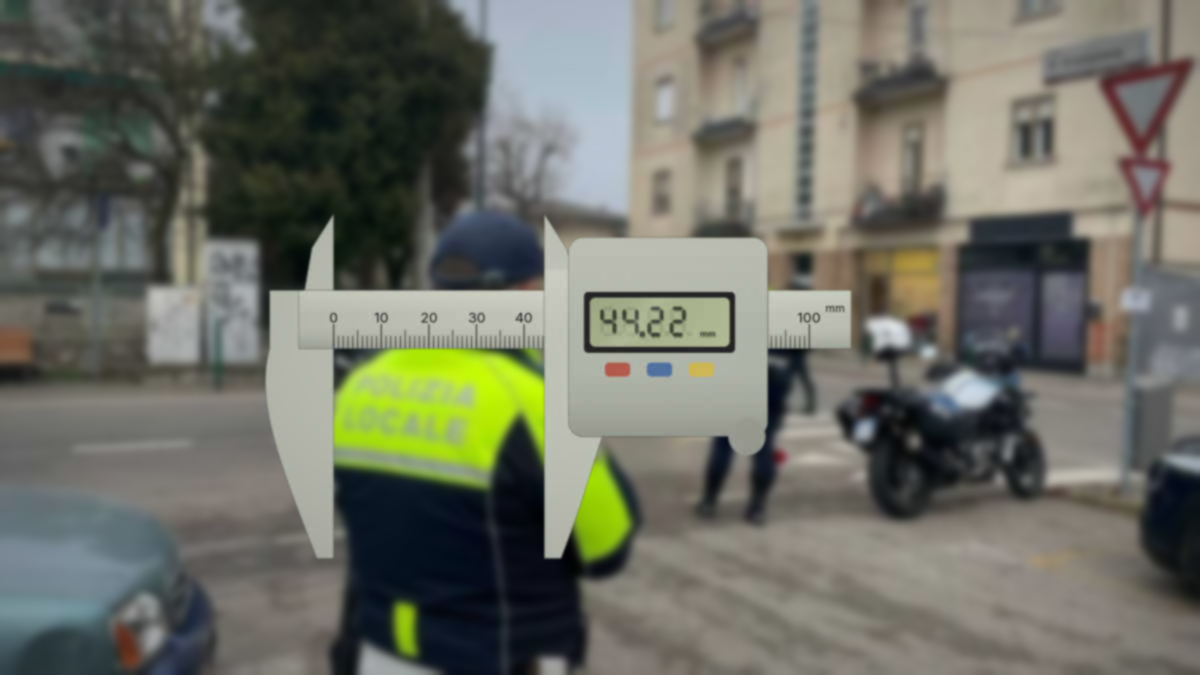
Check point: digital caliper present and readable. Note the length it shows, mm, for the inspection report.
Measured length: 44.22 mm
